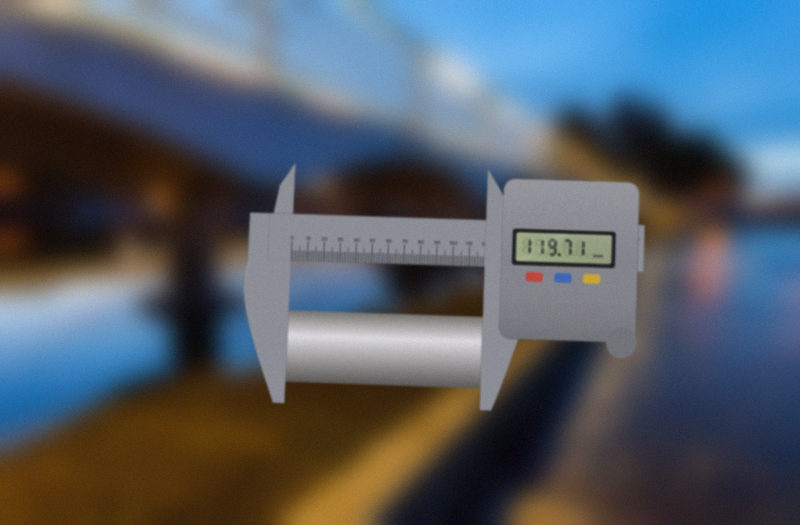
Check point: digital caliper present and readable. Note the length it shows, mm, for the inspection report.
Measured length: 119.71 mm
